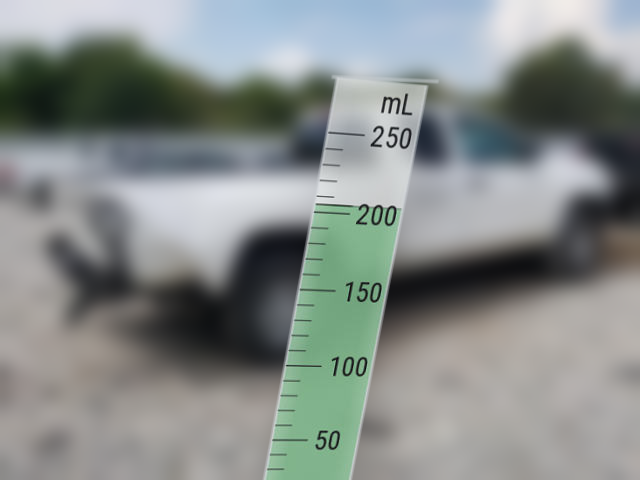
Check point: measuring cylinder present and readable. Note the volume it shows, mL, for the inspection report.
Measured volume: 205 mL
